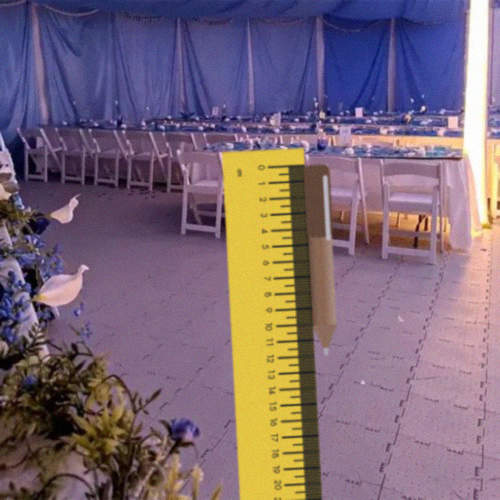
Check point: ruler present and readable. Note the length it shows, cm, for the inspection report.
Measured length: 12 cm
